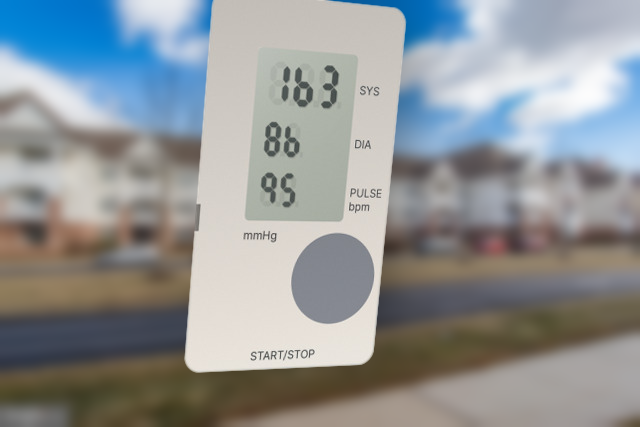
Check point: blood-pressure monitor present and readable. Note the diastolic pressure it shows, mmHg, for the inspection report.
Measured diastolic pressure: 86 mmHg
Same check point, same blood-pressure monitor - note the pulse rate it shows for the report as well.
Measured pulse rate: 95 bpm
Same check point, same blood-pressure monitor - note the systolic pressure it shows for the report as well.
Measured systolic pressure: 163 mmHg
